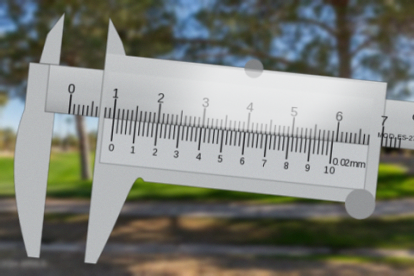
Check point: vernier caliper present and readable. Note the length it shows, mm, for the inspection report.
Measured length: 10.0 mm
